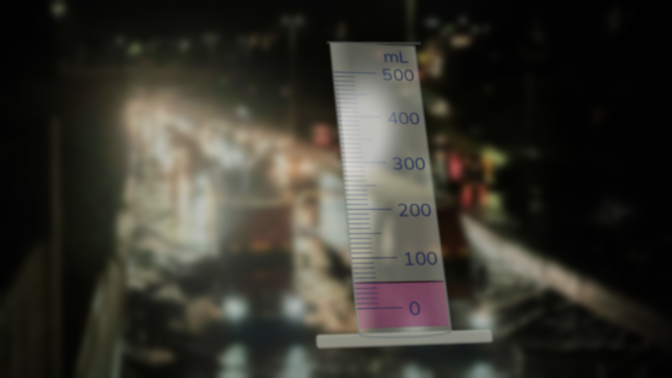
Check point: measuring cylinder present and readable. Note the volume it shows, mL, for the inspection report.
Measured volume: 50 mL
